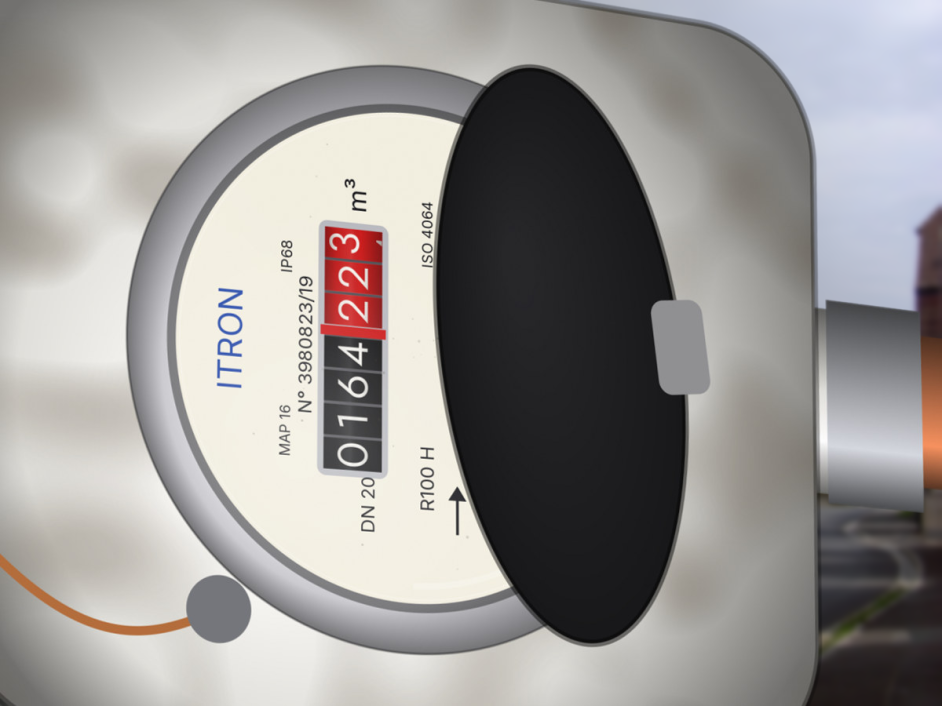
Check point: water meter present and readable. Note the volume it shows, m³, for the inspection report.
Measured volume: 164.223 m³
